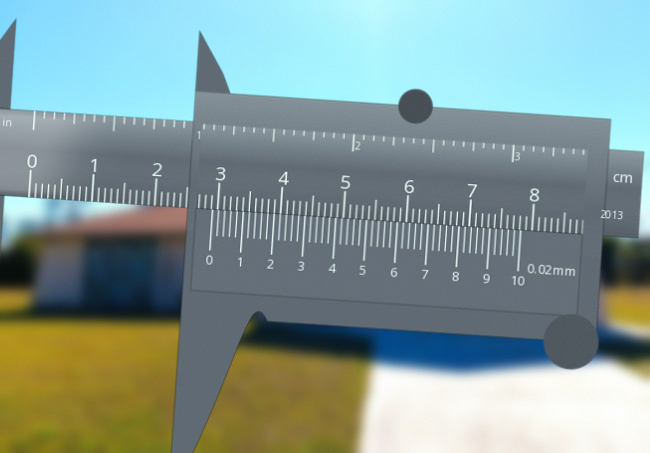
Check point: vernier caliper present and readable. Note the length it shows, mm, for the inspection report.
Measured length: 29.2 mm
